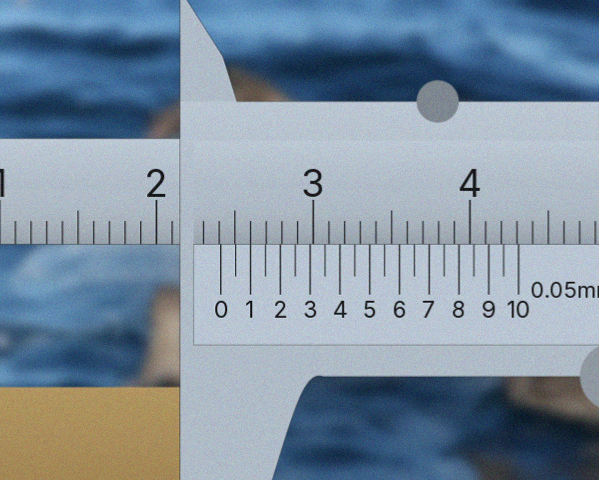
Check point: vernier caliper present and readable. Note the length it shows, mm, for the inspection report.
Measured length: 24.1 mm
